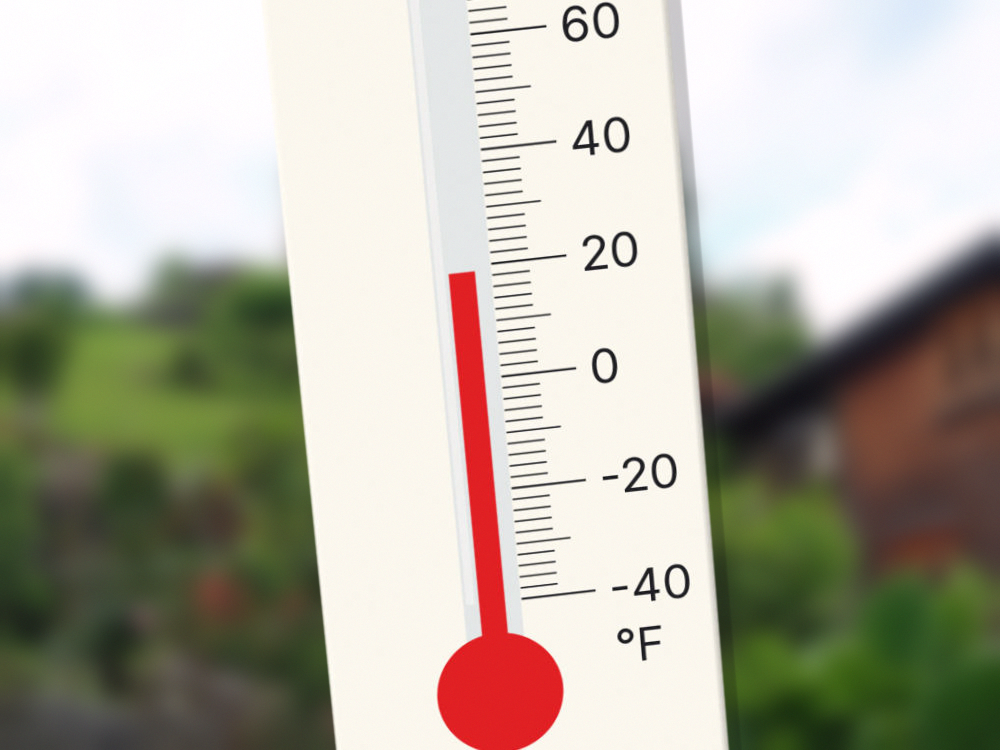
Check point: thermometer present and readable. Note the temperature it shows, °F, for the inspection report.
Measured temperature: 19 °F
